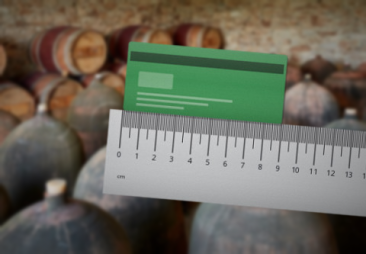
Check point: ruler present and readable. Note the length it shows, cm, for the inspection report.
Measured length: 9 cm
